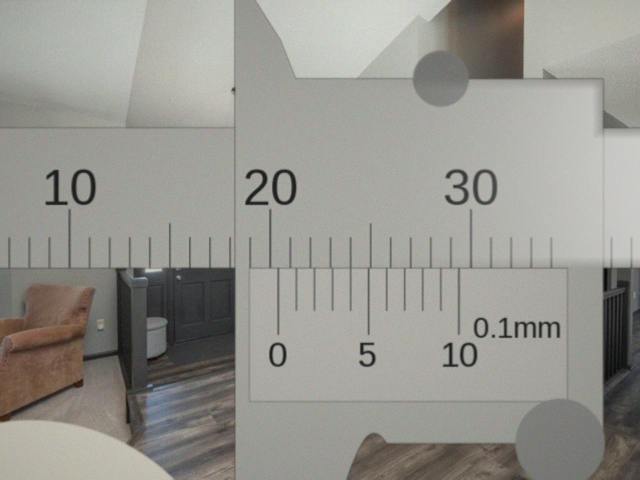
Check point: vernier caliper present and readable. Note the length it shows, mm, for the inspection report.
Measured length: 20.4 mm
